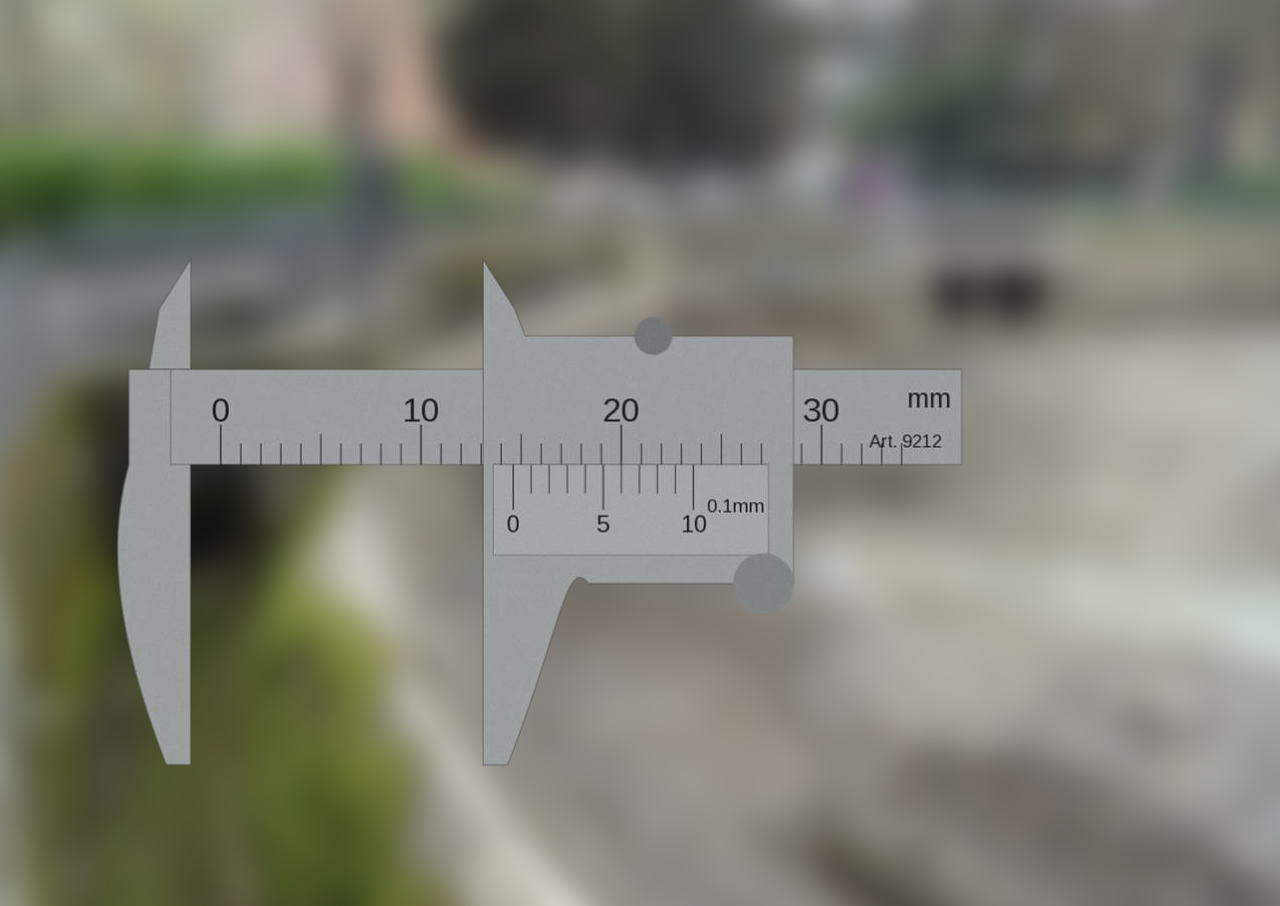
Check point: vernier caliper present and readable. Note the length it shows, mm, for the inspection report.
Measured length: 14.6 mm
